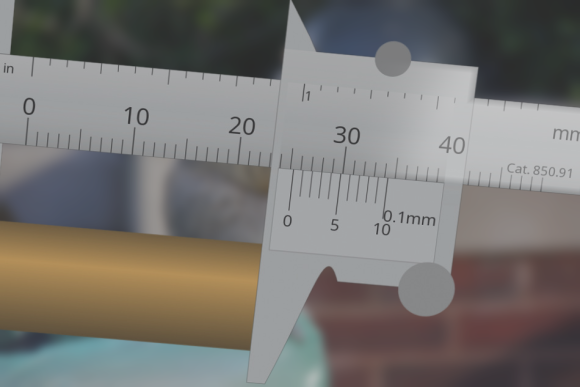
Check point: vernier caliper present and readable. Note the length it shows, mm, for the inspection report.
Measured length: 25.3 mm
